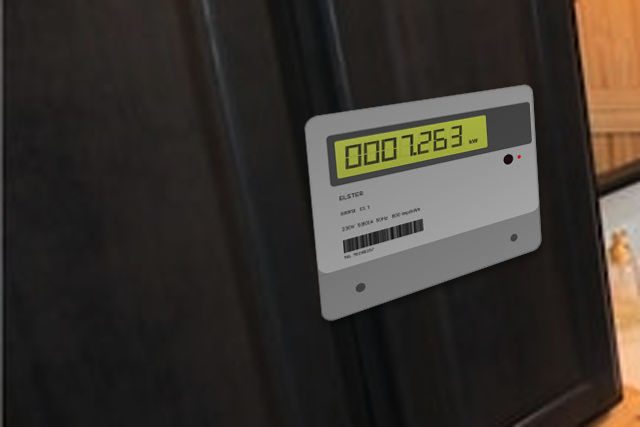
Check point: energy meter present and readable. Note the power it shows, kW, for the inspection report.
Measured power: 7.263 kW
